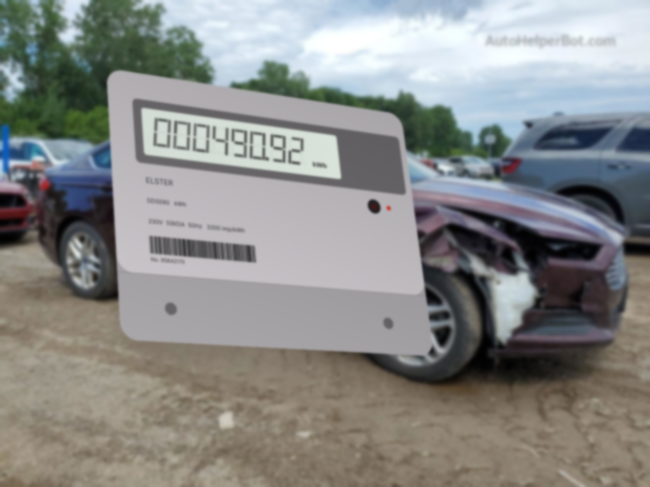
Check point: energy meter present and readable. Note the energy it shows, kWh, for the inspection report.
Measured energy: 490.92 kWh
